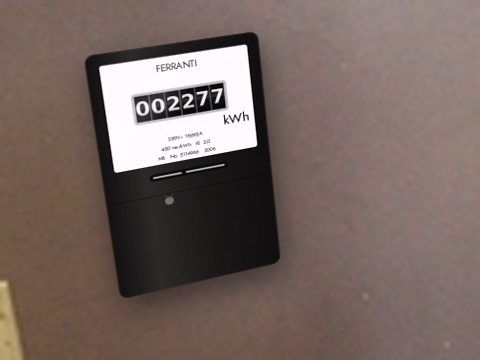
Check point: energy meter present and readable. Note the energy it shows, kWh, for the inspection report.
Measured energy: 2277 kWh
